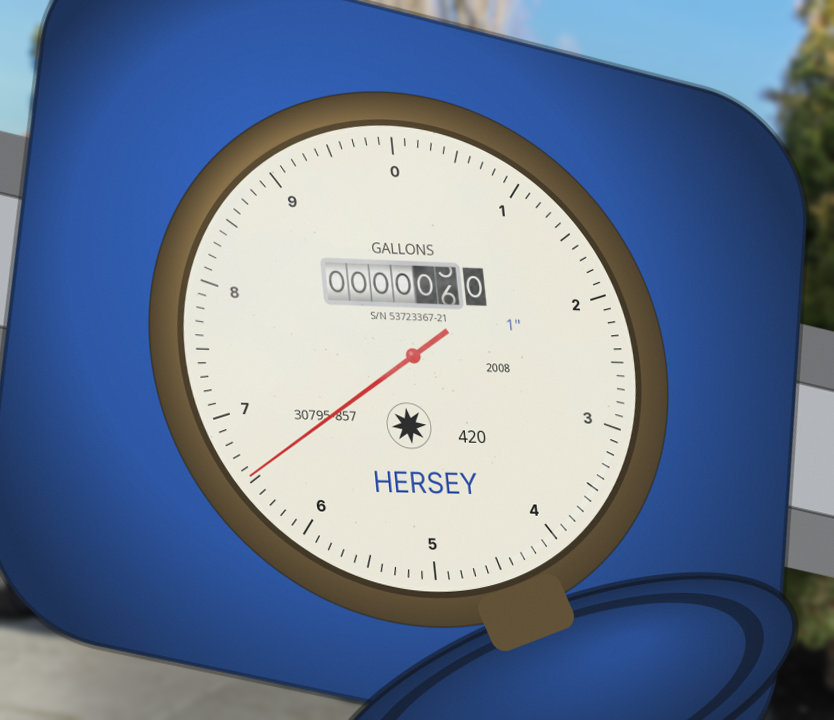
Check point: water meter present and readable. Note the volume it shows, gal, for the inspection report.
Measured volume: 56.5 gal
